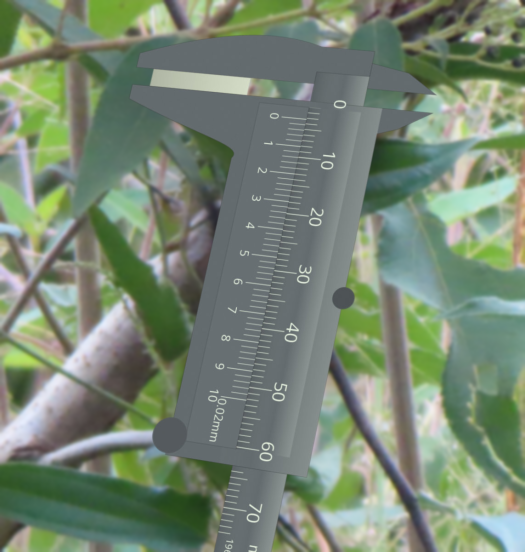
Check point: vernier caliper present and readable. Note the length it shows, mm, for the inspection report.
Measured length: 3.2 mm
